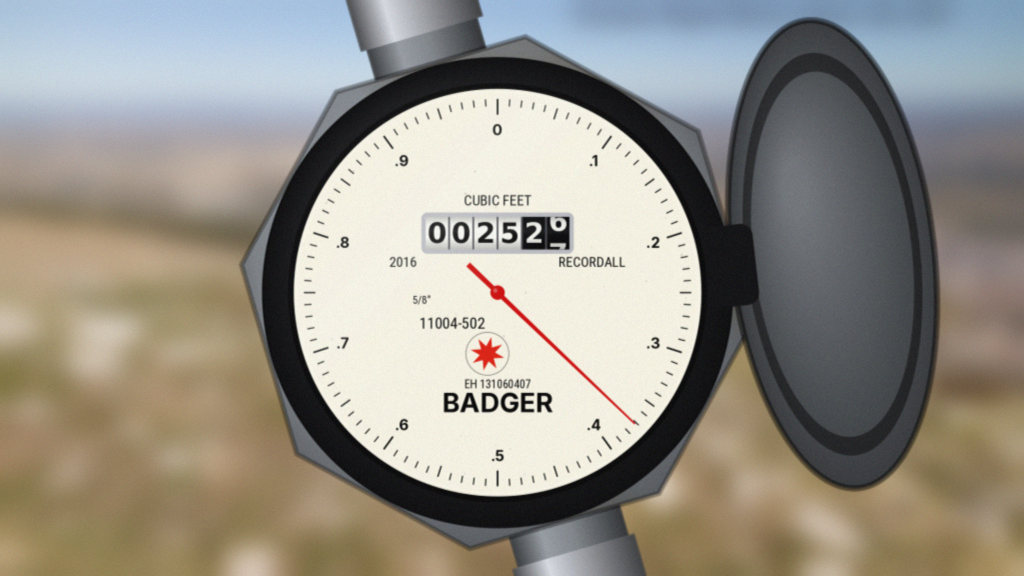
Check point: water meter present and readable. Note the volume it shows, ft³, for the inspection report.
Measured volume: 2526.37 ft³
